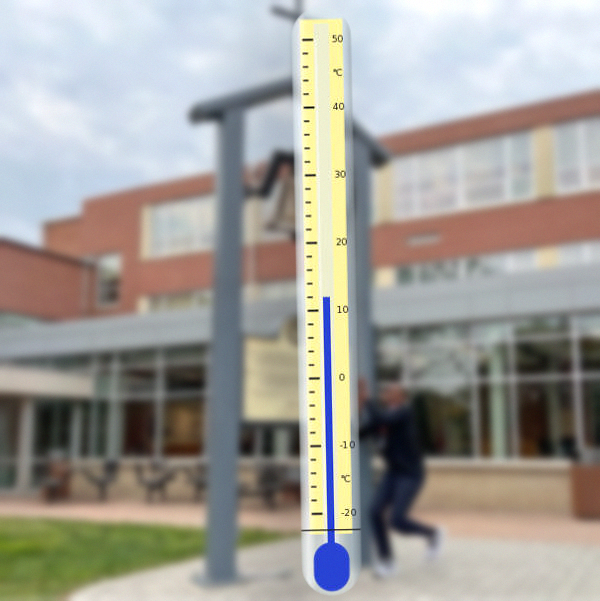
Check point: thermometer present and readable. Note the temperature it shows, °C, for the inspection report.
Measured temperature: 12 °C
